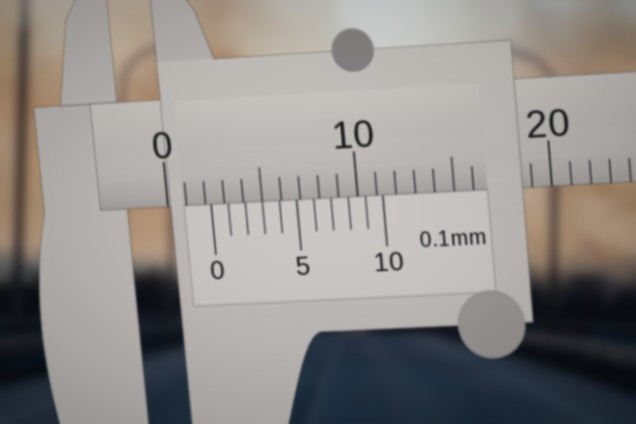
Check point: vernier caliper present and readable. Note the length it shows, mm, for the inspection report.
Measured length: 2.3 mm
